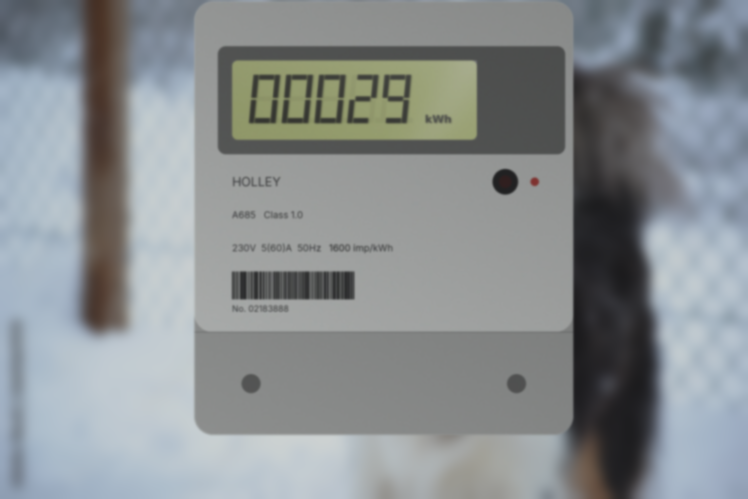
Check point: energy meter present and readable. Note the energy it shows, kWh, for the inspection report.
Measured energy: 29 kWh
